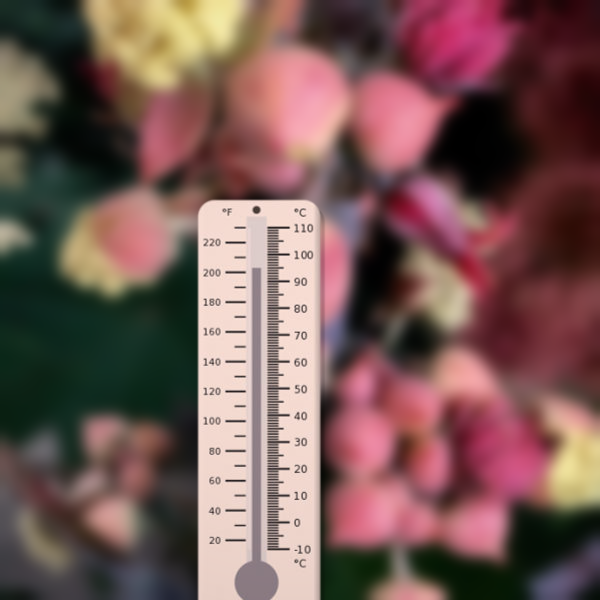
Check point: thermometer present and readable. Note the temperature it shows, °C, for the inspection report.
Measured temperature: 95 °C
